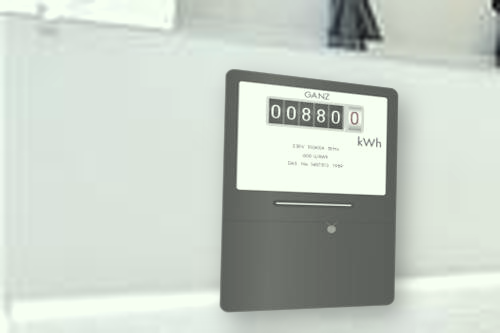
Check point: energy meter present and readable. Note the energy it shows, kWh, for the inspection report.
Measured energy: 880.0 kWh
